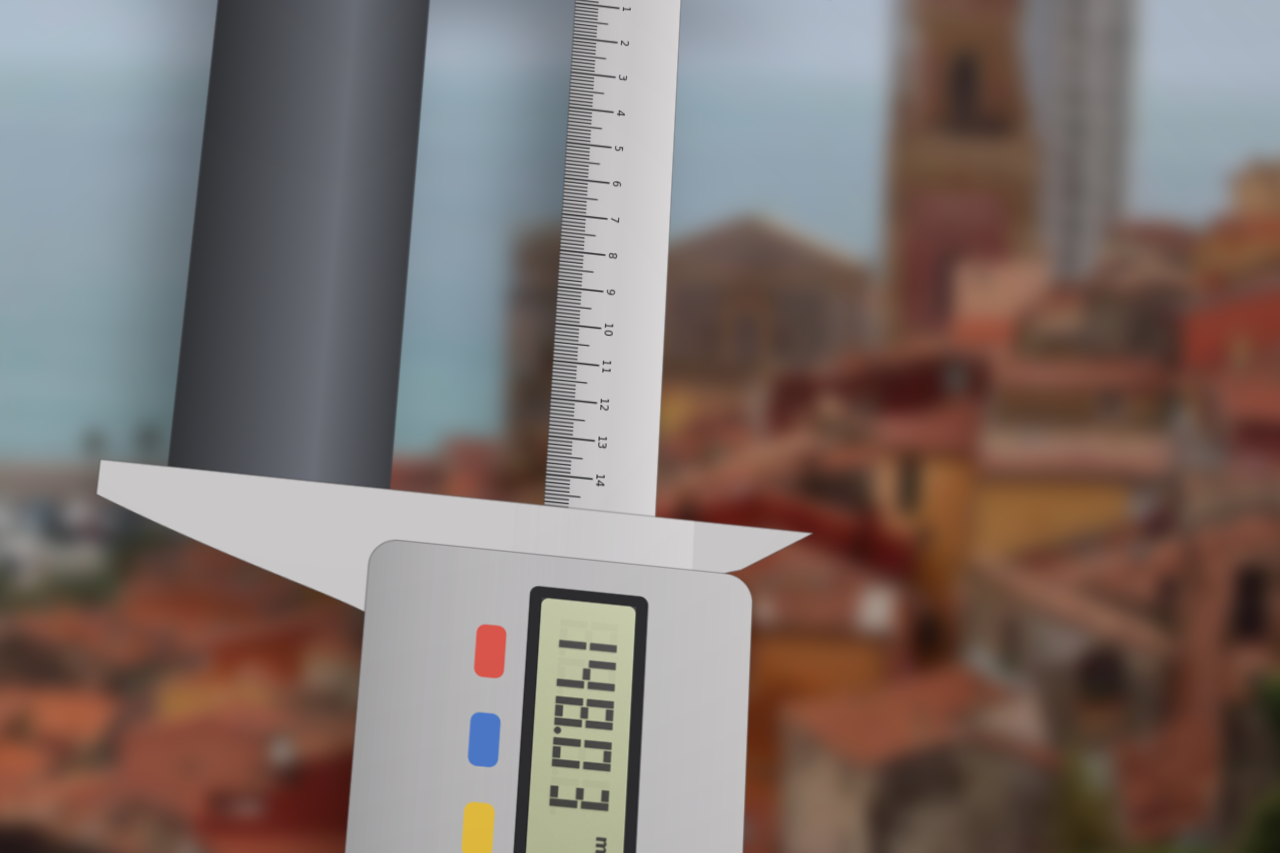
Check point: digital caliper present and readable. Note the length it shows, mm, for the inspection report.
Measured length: 148.03 mm
